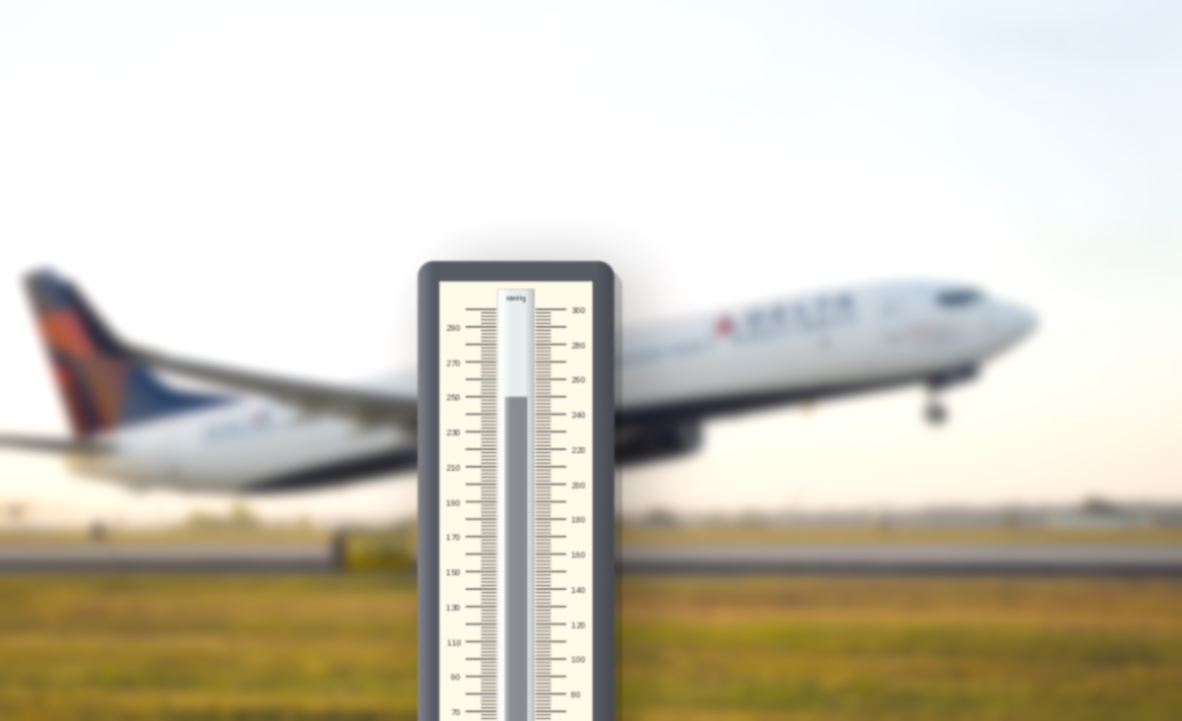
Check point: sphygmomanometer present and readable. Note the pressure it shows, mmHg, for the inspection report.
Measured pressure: 250 mmHg
